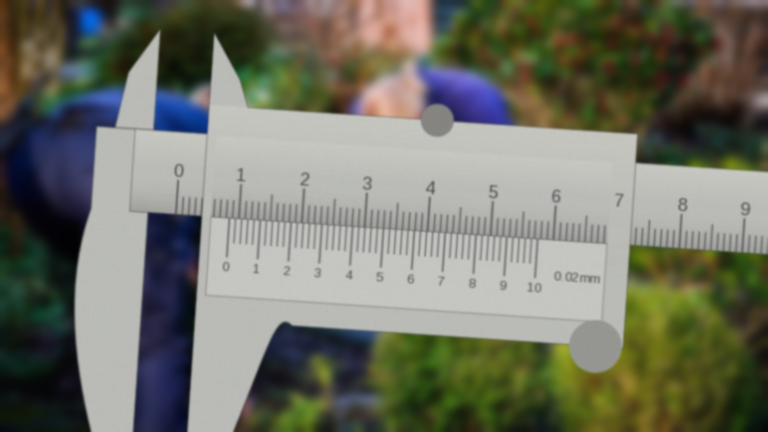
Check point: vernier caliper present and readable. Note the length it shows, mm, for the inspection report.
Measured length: 8.5 mm
